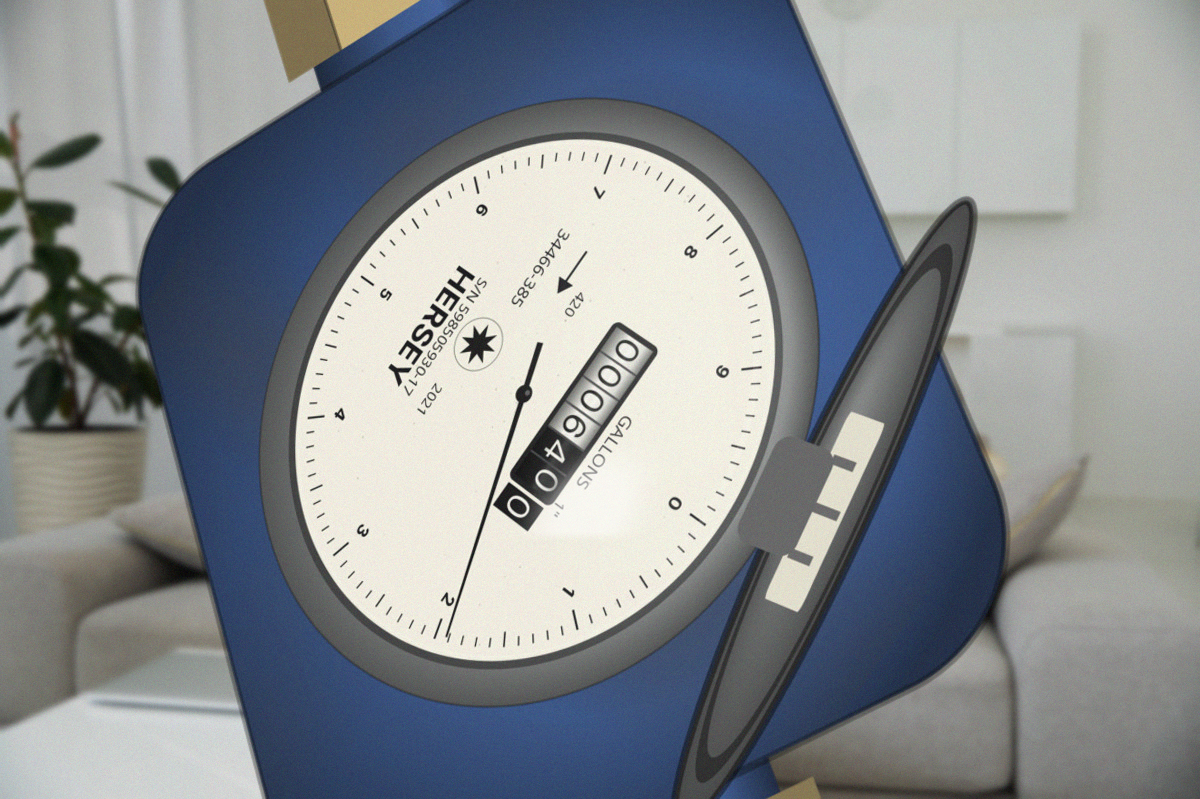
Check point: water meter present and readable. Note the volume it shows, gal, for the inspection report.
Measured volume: 6401.9 gal
